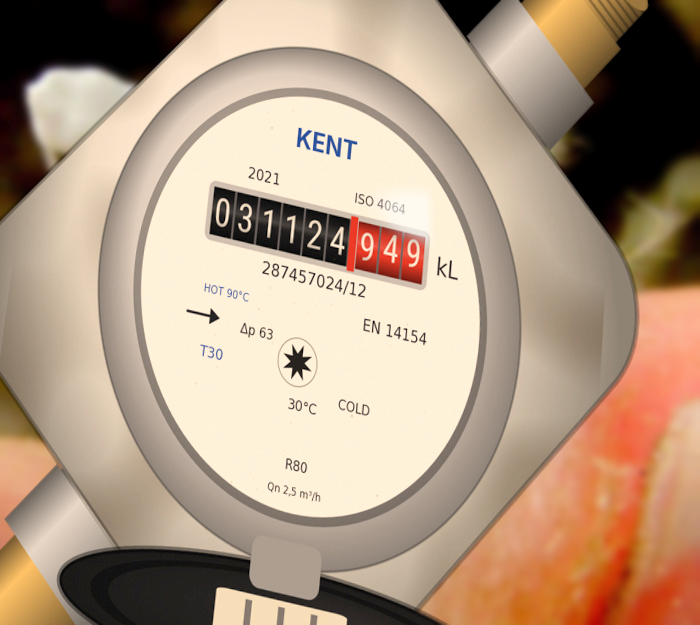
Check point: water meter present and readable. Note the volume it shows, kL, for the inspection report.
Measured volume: 31124.949 kL
